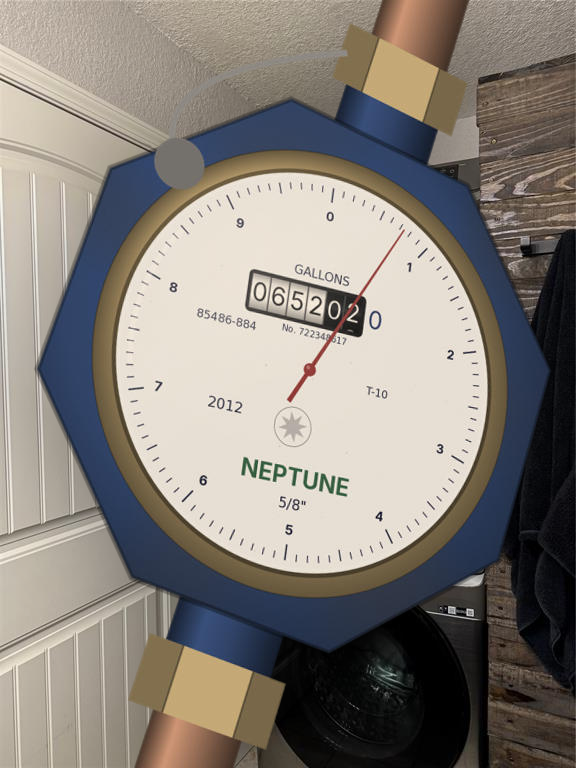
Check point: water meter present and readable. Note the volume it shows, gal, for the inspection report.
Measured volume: 652020.7 gal
